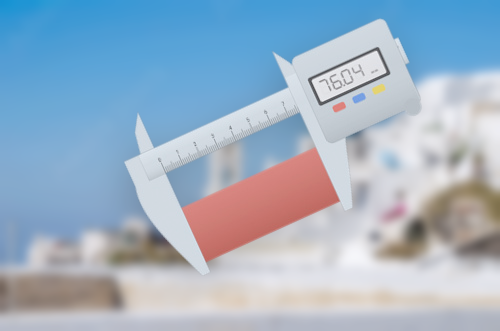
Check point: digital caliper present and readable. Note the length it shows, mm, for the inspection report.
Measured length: 76.04 mm
